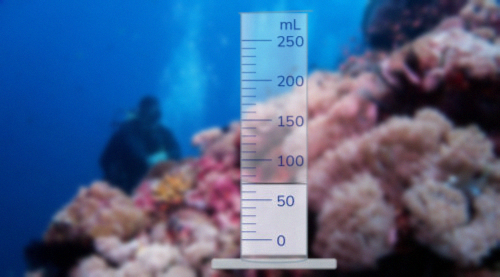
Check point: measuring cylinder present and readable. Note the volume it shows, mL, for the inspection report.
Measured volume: 70 mL
